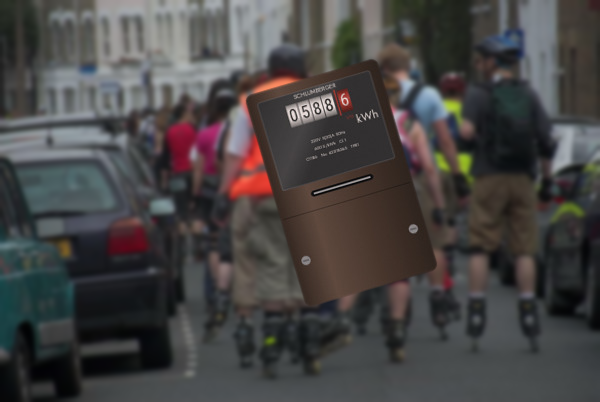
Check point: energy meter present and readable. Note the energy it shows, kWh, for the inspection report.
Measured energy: 588.6 kWh
